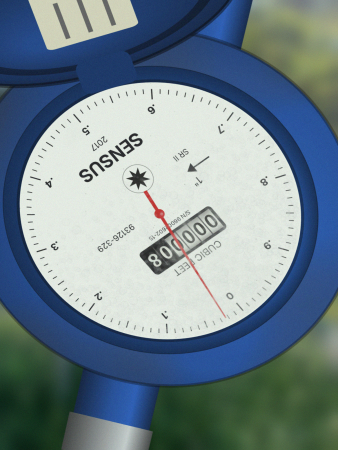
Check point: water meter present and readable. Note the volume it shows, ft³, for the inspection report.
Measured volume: 8.02 ft³
